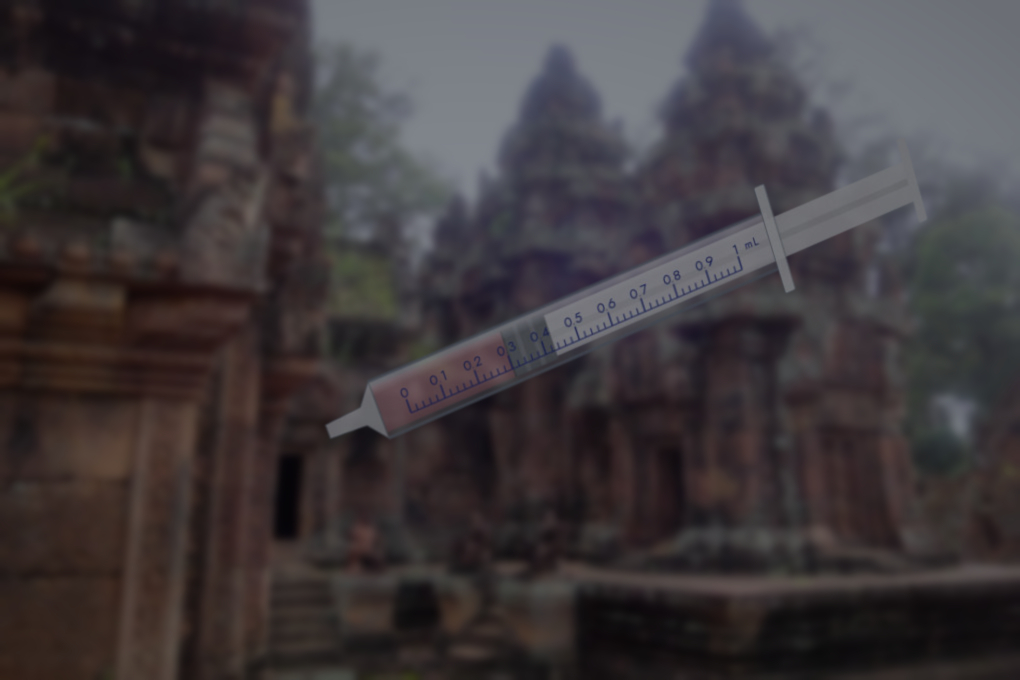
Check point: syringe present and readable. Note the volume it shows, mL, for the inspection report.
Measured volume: 0.3 mL
